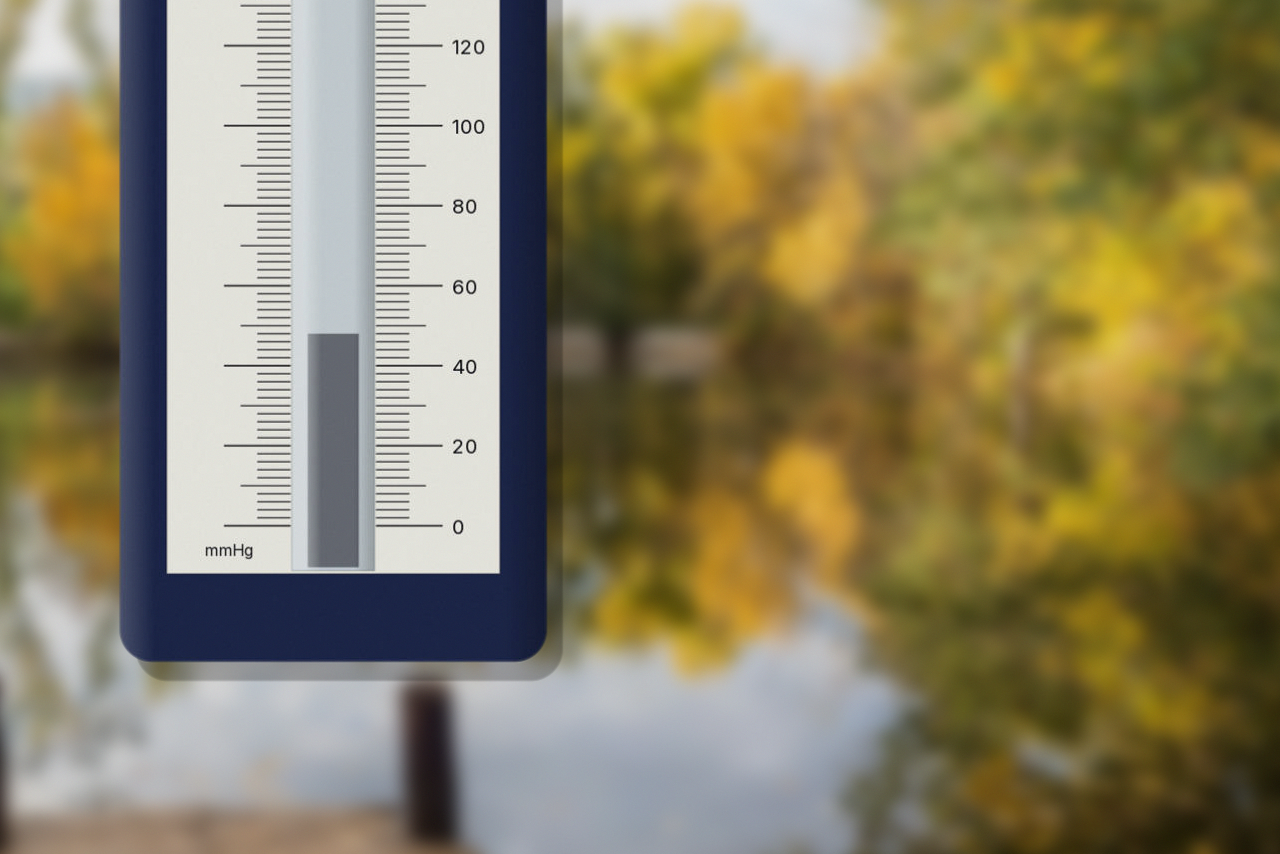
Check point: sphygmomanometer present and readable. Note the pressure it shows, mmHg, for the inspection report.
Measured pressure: 48 mmHg
